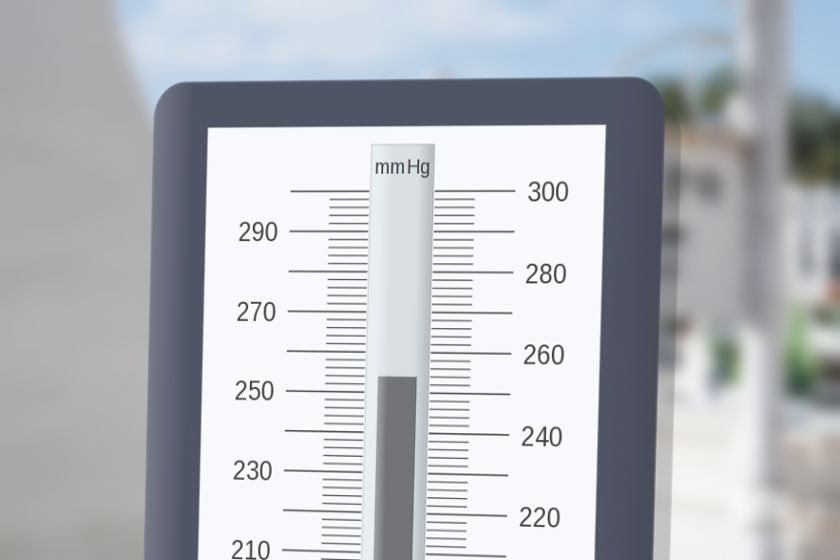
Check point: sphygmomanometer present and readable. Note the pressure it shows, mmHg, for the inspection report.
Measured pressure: 254 mmHg
